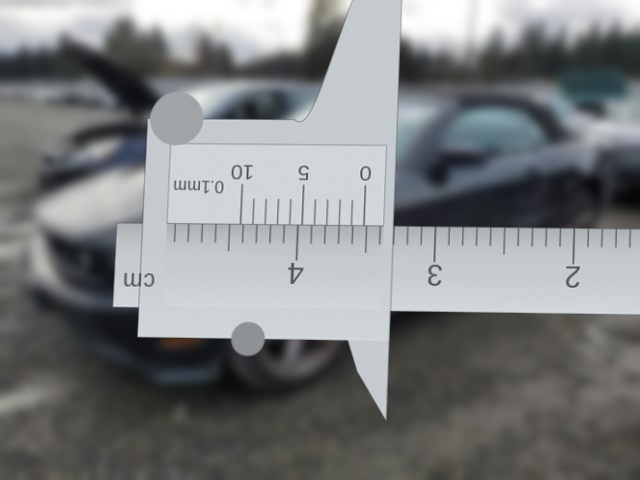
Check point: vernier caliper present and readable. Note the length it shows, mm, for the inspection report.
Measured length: 35.2 mm
